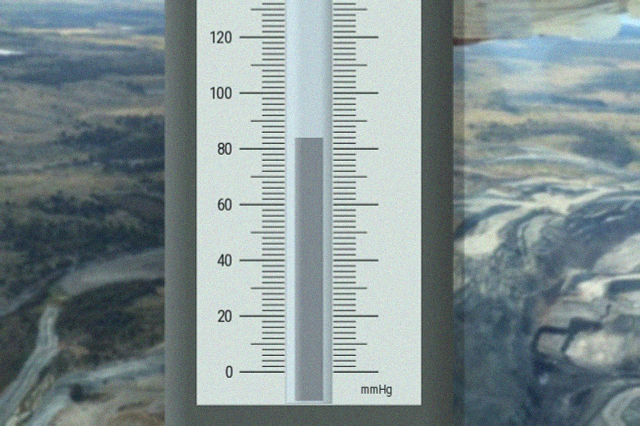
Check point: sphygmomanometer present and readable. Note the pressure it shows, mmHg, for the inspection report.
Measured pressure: 84 mmHg
